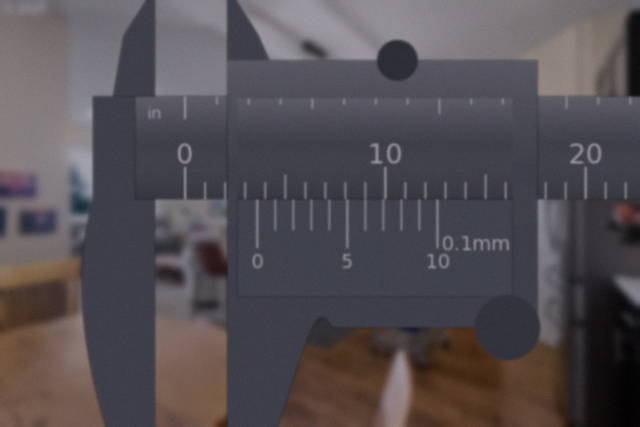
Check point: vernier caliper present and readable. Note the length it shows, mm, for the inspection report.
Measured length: 3.6 mm
